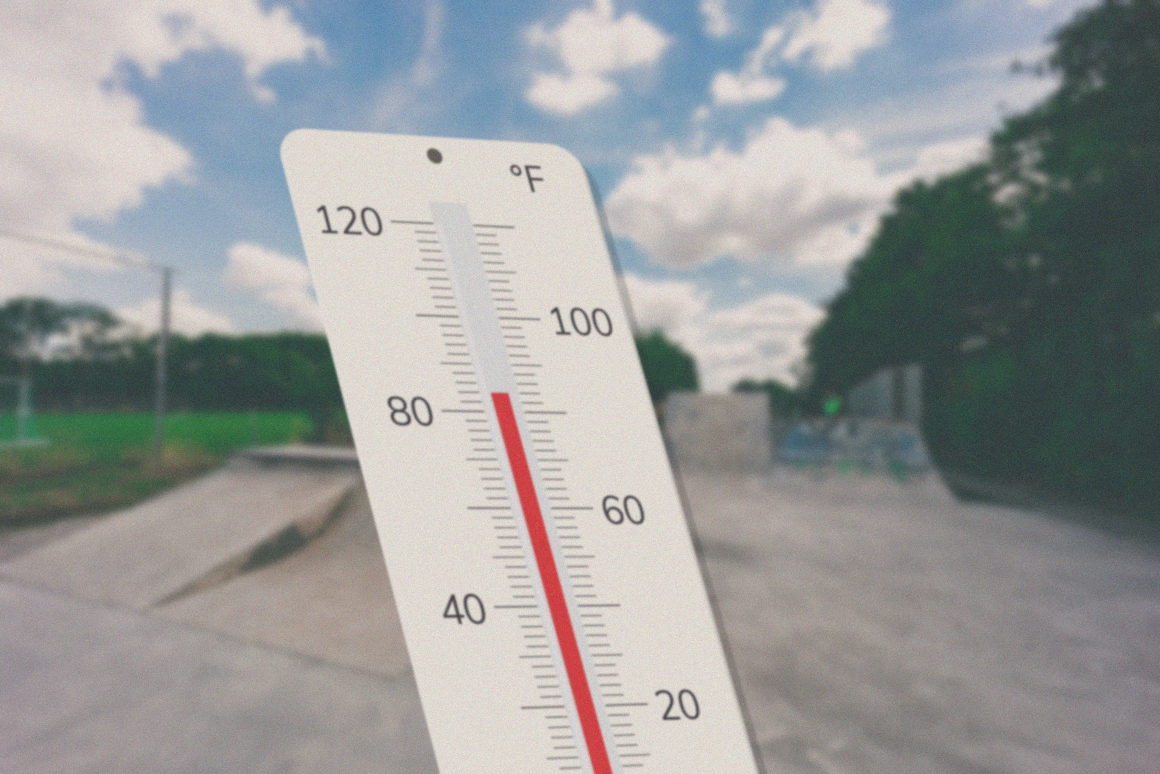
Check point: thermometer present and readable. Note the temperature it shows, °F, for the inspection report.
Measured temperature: 84 °F
